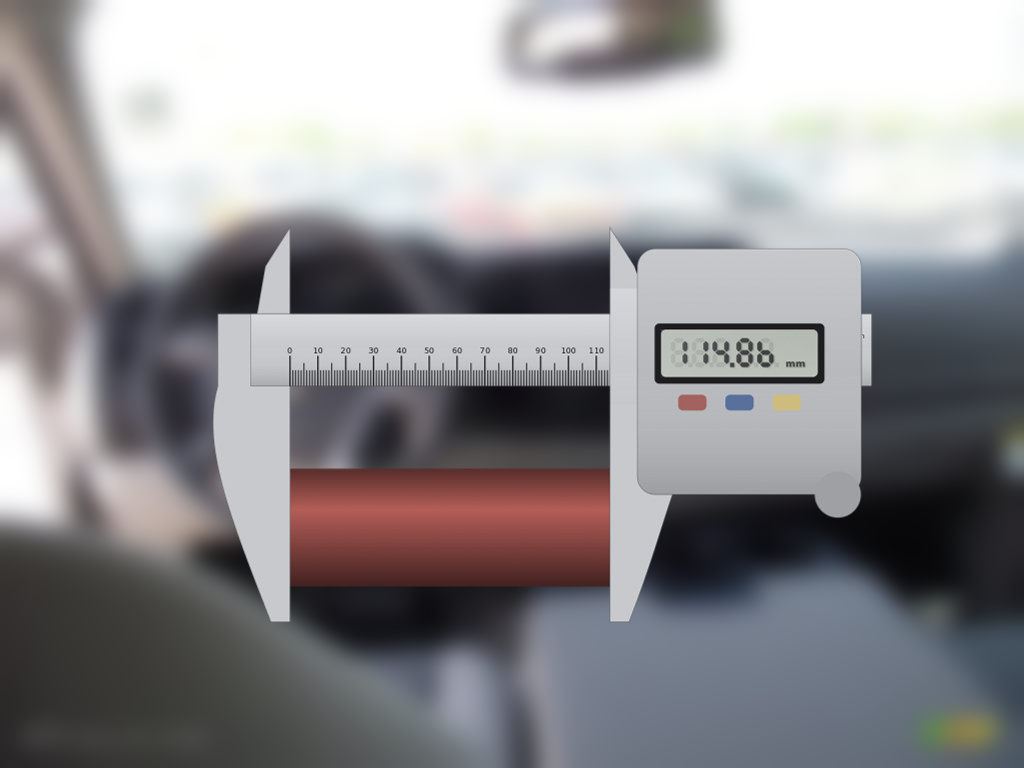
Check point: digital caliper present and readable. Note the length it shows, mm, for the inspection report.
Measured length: 114.86 mm
